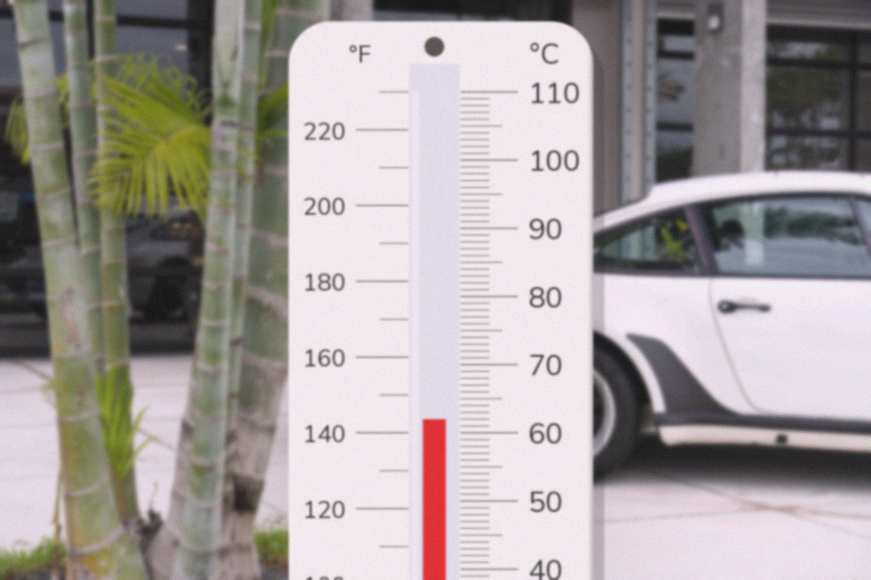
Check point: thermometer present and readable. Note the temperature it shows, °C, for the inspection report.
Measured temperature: 62 °C
